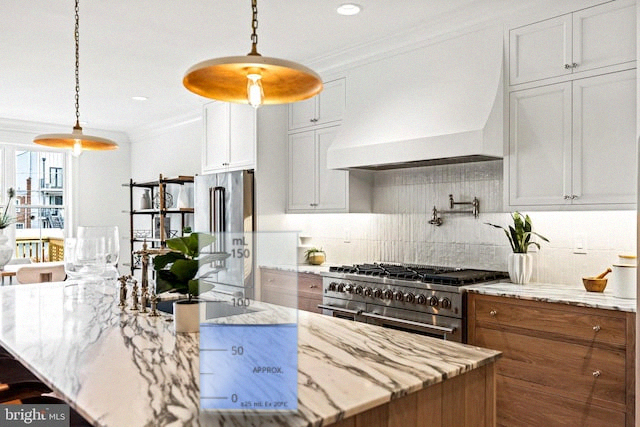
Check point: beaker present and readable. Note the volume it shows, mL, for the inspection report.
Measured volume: 75 mL
